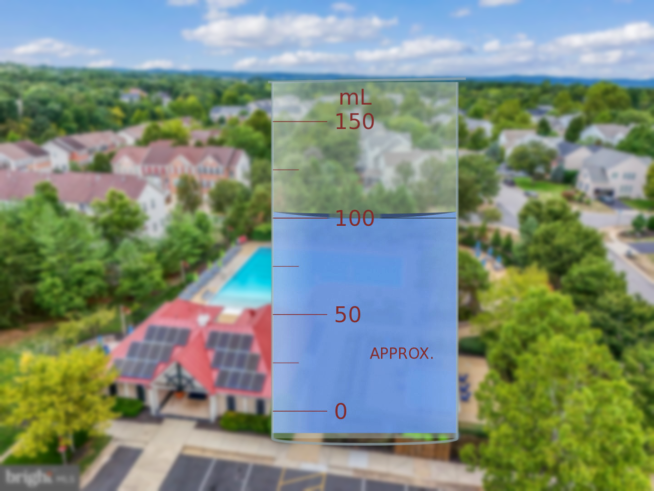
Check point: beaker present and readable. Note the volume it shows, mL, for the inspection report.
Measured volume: 100 mL
